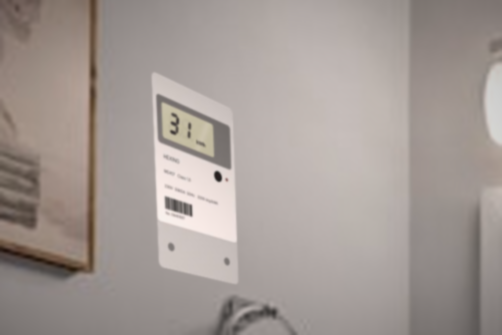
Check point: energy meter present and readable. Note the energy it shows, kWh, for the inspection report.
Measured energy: 31 kWh
